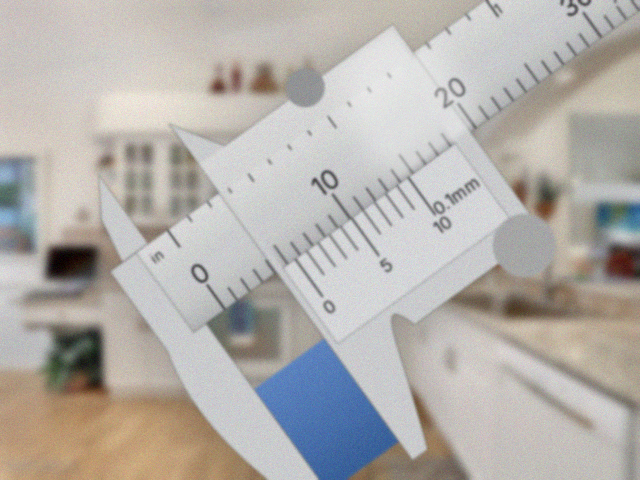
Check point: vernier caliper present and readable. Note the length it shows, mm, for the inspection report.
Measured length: 5.6 mm
